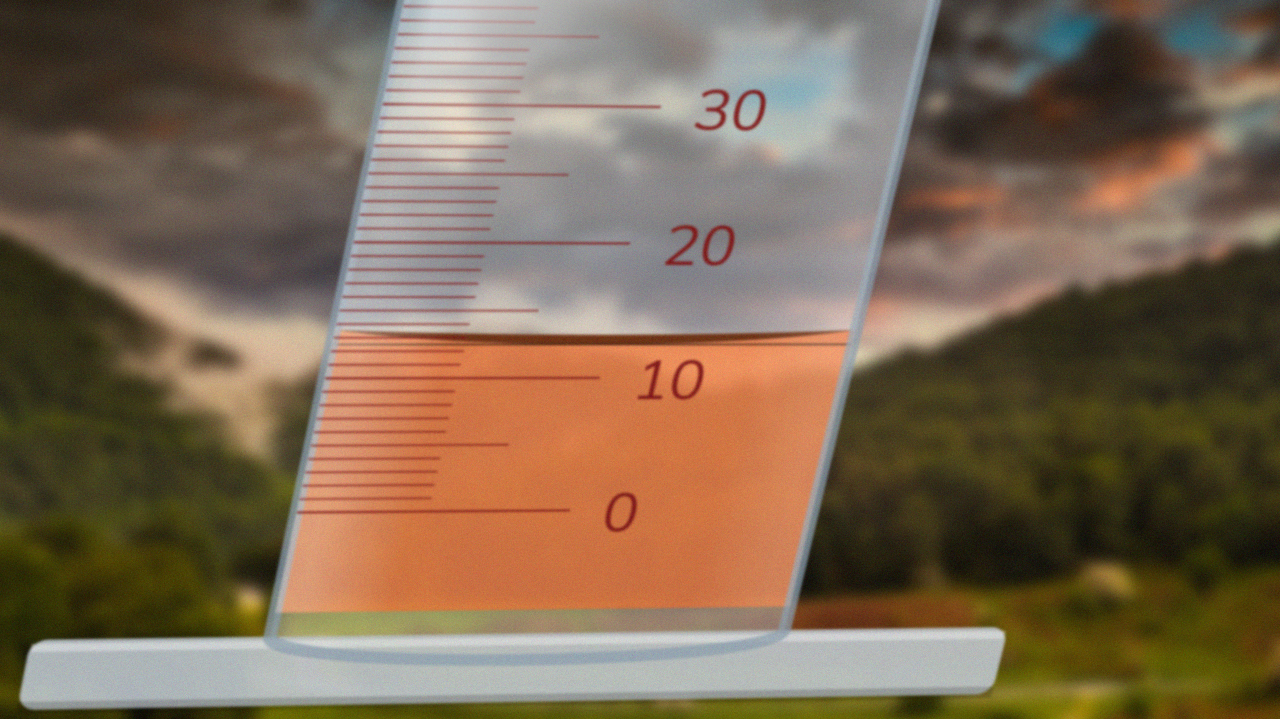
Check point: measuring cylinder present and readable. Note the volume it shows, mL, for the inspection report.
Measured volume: 12.5 mL
